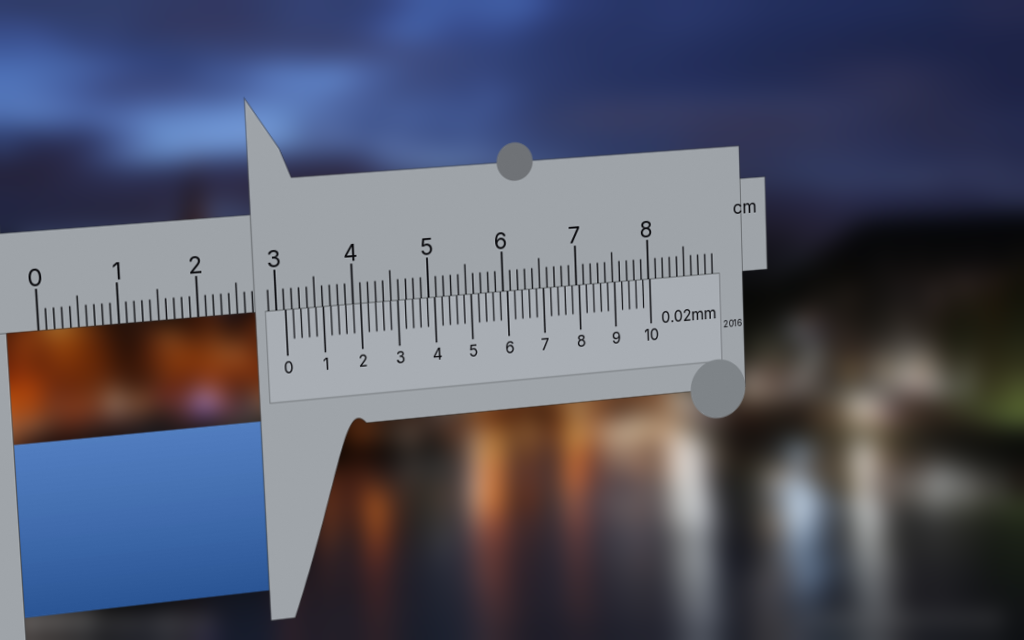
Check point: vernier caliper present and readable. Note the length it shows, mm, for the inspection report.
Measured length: 31.2 mm
